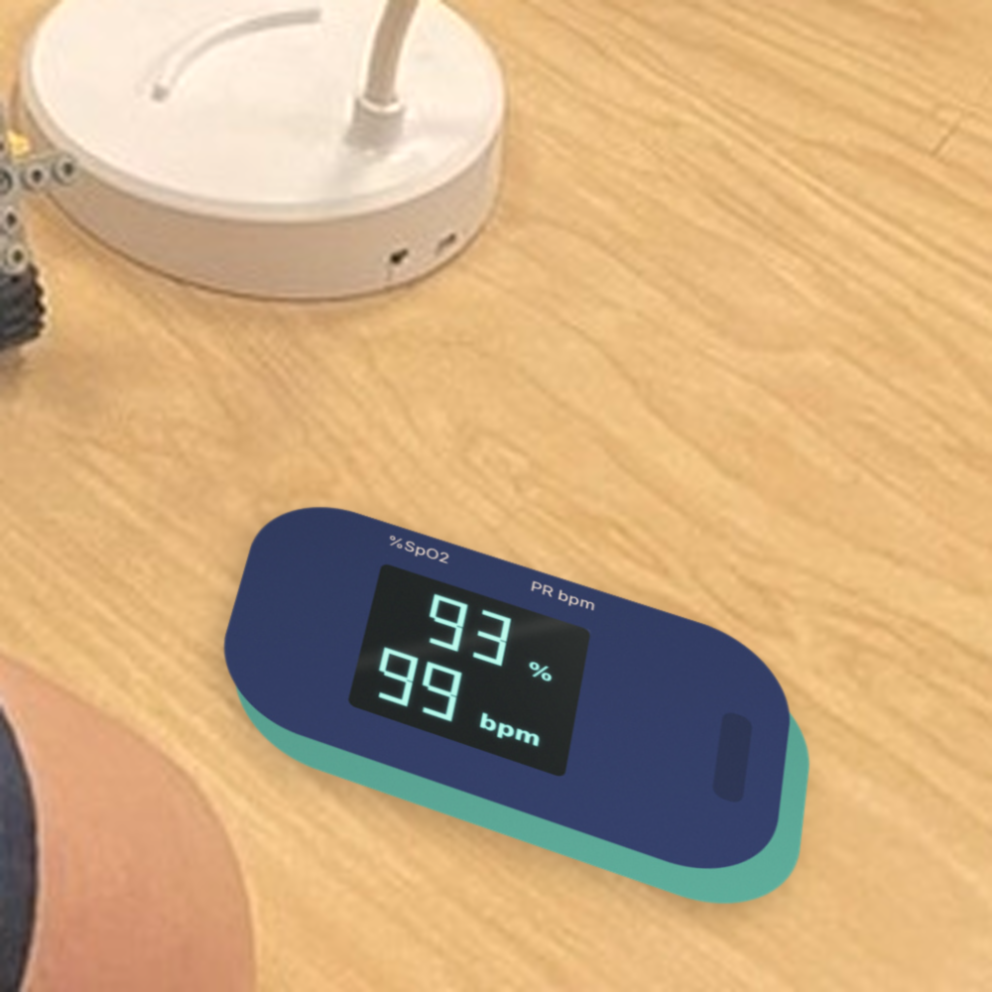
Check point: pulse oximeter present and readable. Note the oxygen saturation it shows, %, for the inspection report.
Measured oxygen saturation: 93 %
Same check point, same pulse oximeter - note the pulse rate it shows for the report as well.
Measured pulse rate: 99 bpm
